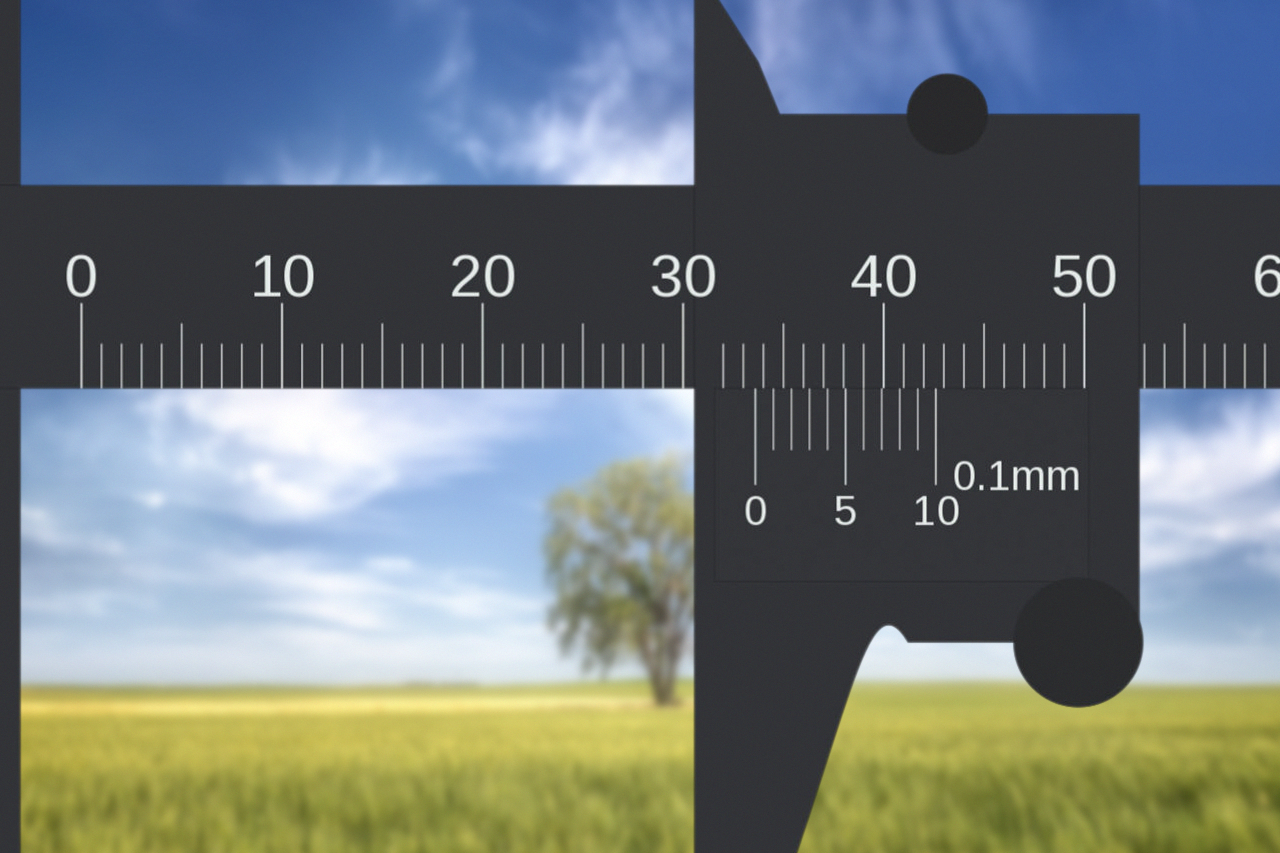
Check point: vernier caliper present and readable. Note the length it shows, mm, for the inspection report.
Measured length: 33.6 mm
